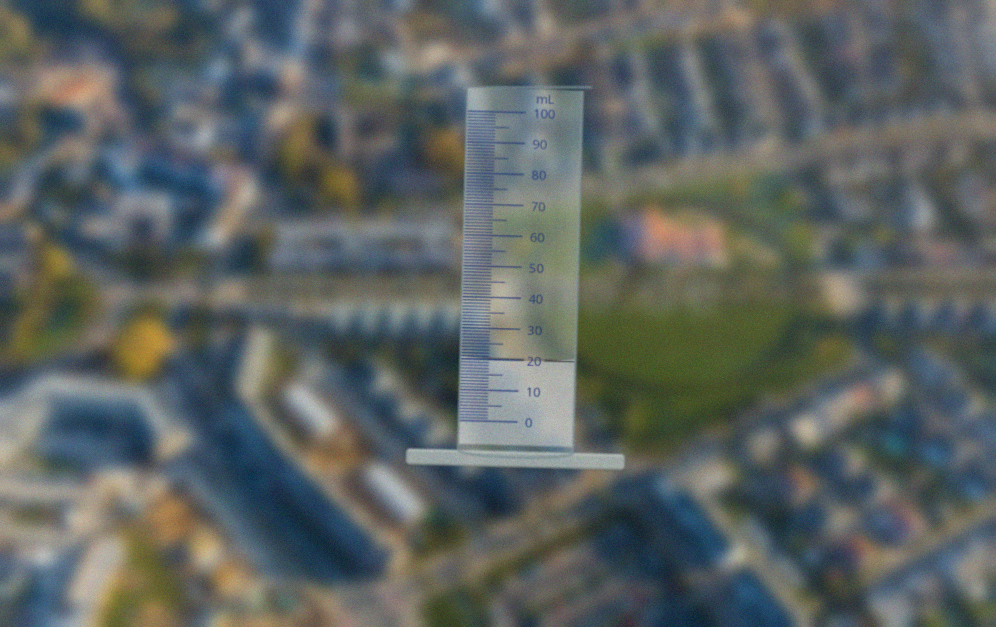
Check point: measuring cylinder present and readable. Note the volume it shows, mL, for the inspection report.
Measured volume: 20 mL
